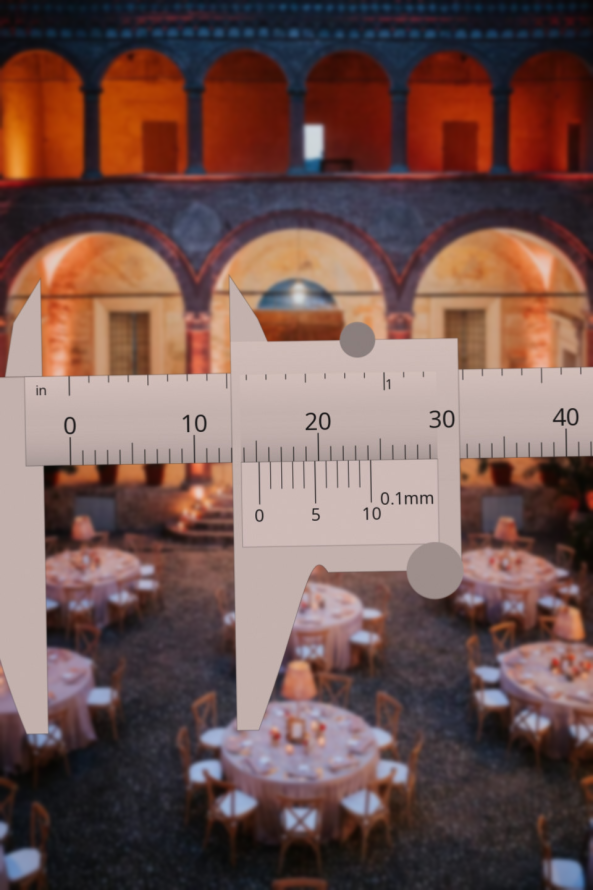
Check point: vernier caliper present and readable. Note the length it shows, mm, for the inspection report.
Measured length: 15.2 mm
